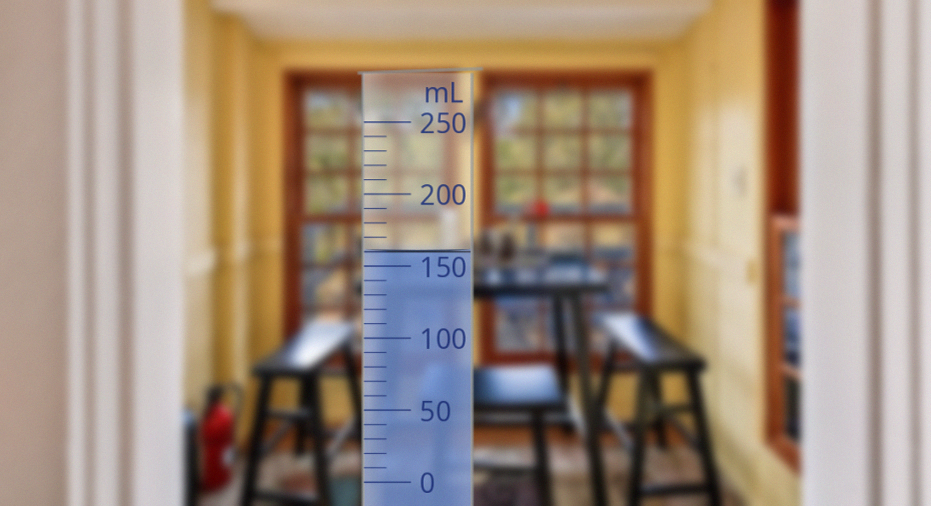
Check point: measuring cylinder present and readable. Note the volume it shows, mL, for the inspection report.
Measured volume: 160 mL
